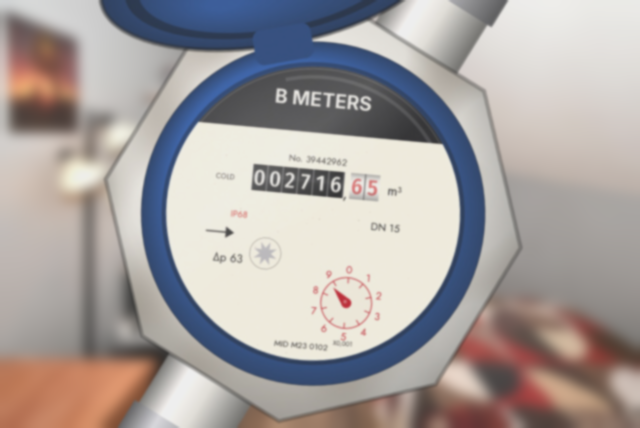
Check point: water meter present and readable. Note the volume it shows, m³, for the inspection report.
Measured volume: 2716.658 m³
